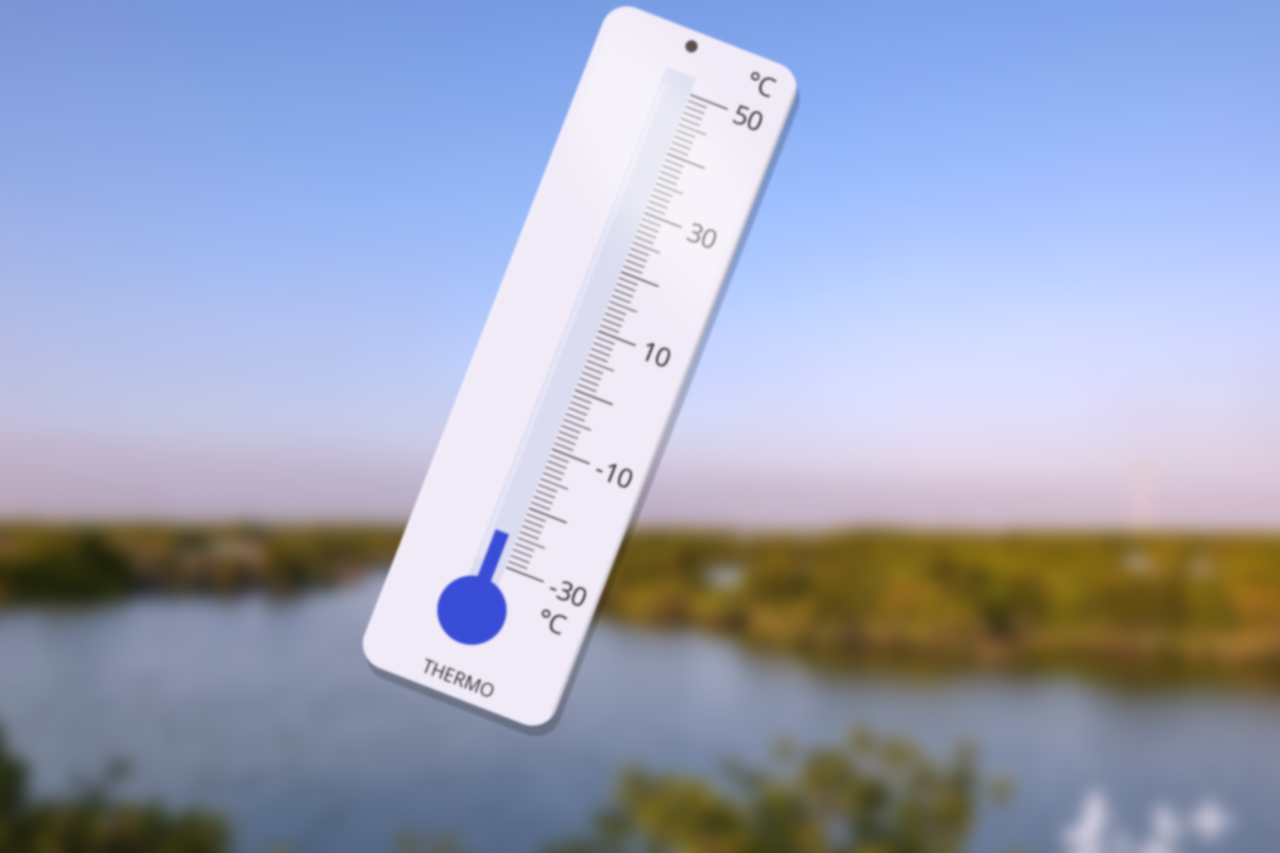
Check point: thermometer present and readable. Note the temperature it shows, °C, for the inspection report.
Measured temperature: -25 °C
